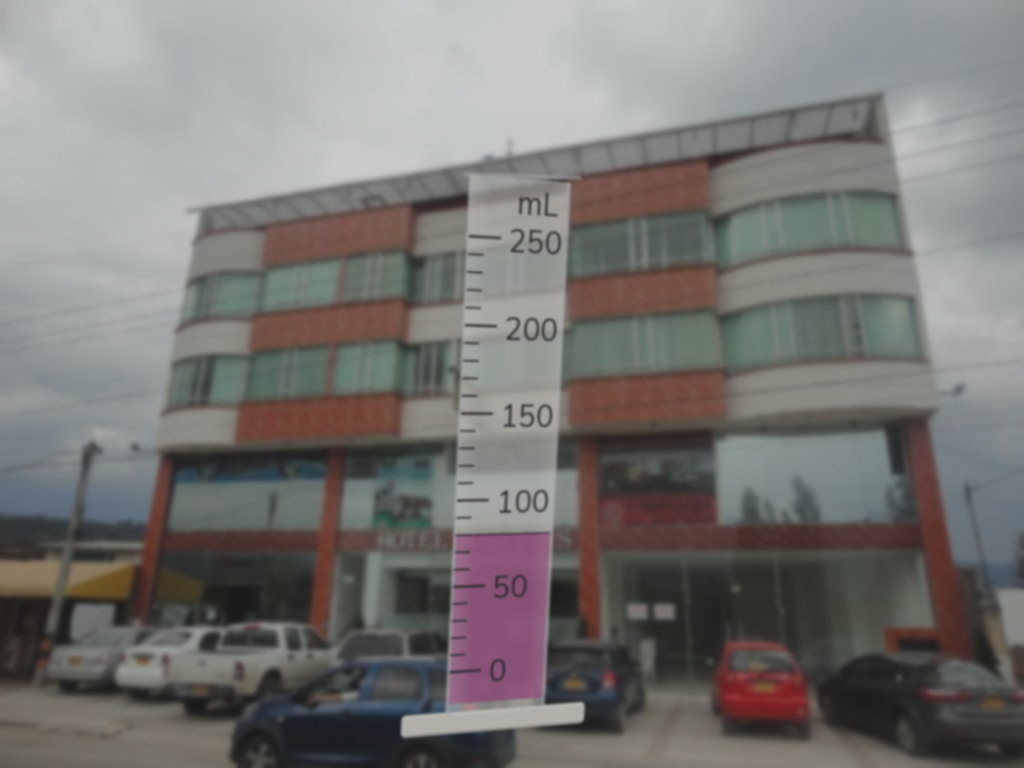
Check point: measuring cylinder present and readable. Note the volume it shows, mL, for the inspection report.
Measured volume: 80 mL
